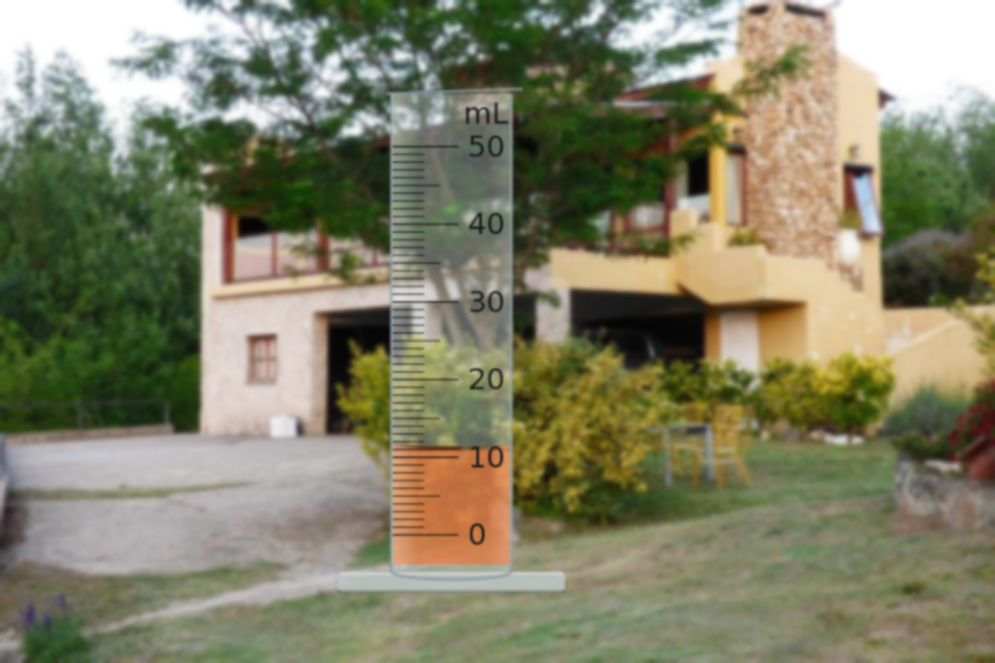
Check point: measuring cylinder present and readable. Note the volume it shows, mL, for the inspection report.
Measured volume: 11 mL
